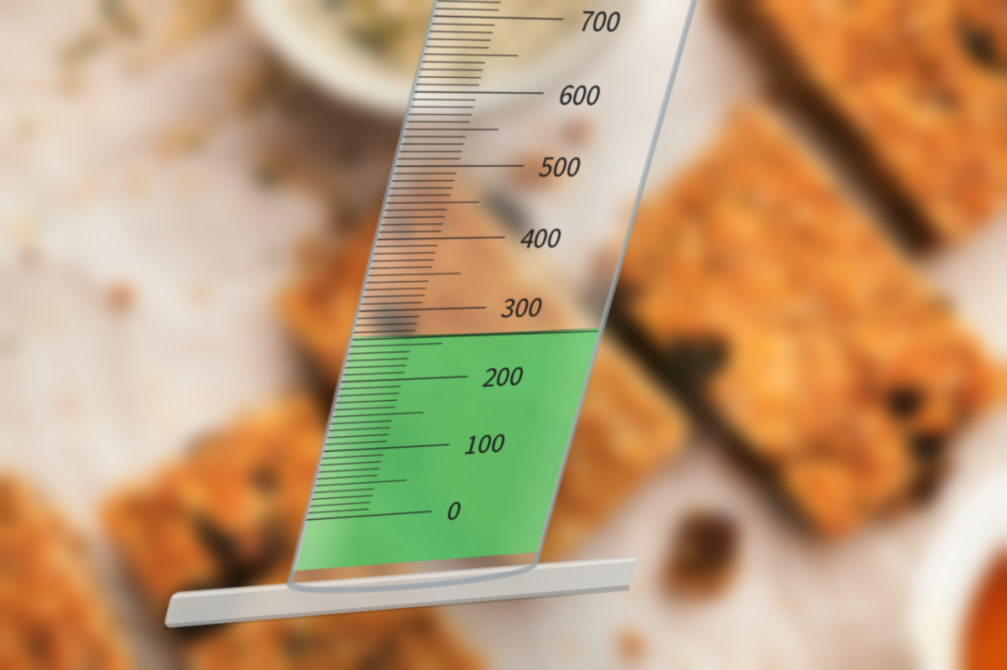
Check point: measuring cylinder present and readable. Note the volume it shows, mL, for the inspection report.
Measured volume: 260 mL
